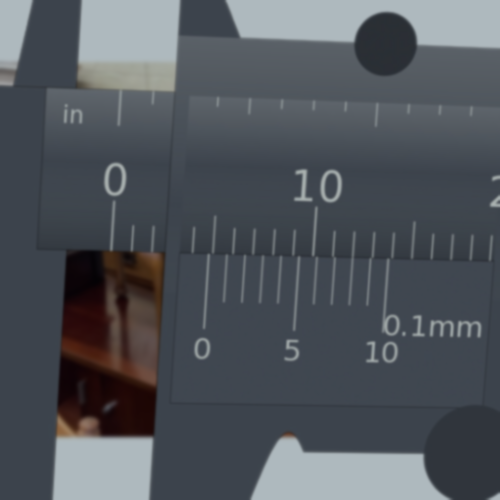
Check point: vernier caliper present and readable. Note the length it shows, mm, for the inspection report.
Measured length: 4.8 mm
